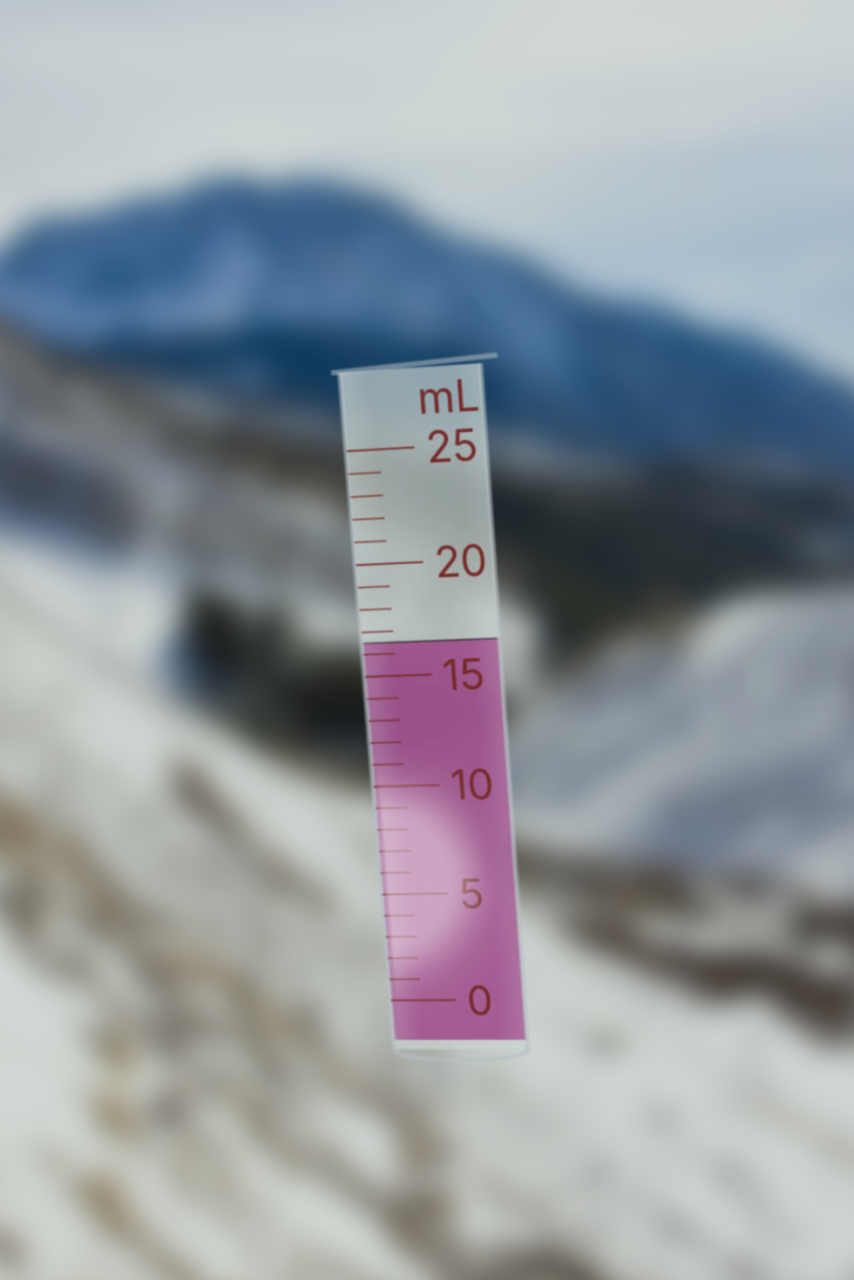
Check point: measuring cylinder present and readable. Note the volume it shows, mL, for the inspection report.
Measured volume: 16.5 mL
